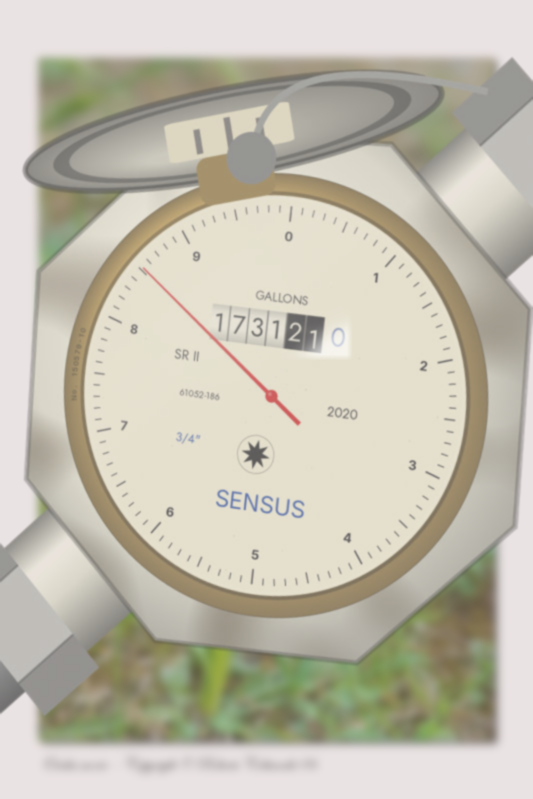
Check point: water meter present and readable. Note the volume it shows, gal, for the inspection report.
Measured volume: 1731208.5 gal
